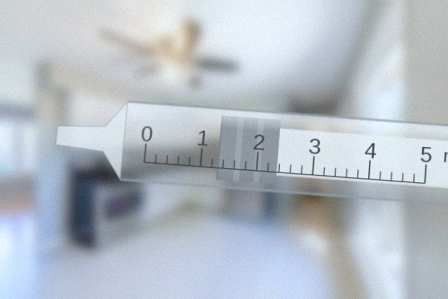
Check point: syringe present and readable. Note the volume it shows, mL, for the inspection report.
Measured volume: 1.3 mL
